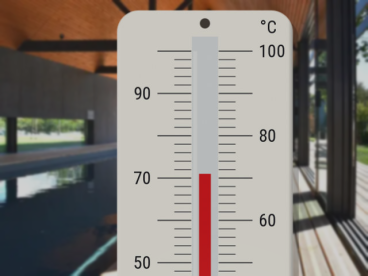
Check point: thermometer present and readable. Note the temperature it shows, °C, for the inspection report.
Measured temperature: 71 °C
